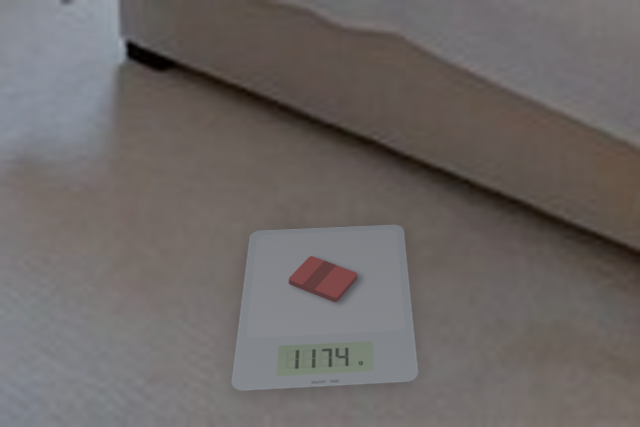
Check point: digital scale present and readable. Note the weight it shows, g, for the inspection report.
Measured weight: 1174 g
